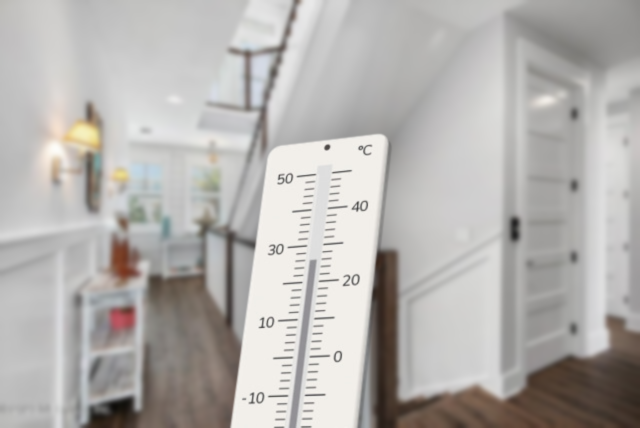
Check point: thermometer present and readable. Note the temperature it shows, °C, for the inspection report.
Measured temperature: 26 °C
